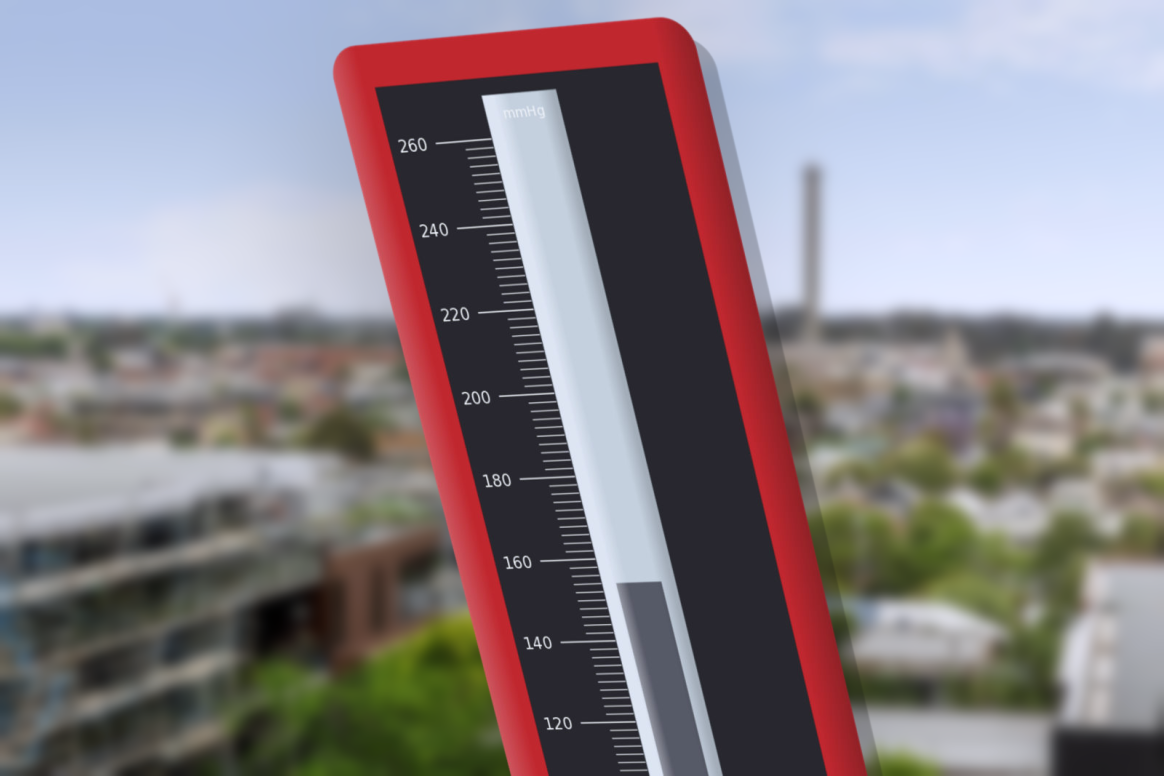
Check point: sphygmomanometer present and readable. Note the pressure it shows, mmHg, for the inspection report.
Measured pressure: 154 mmHg
